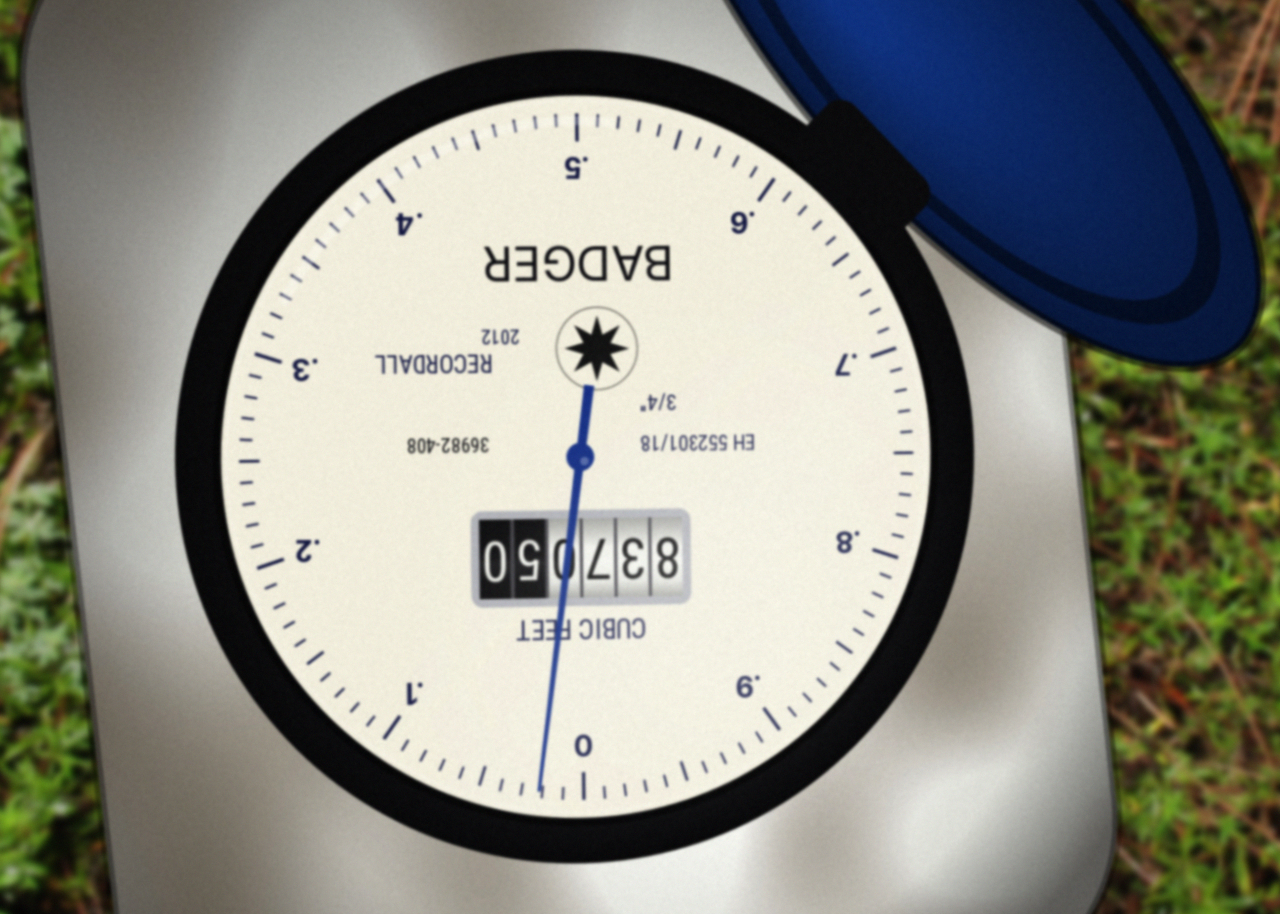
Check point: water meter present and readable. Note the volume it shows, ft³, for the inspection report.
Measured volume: 837050.02 ft³
